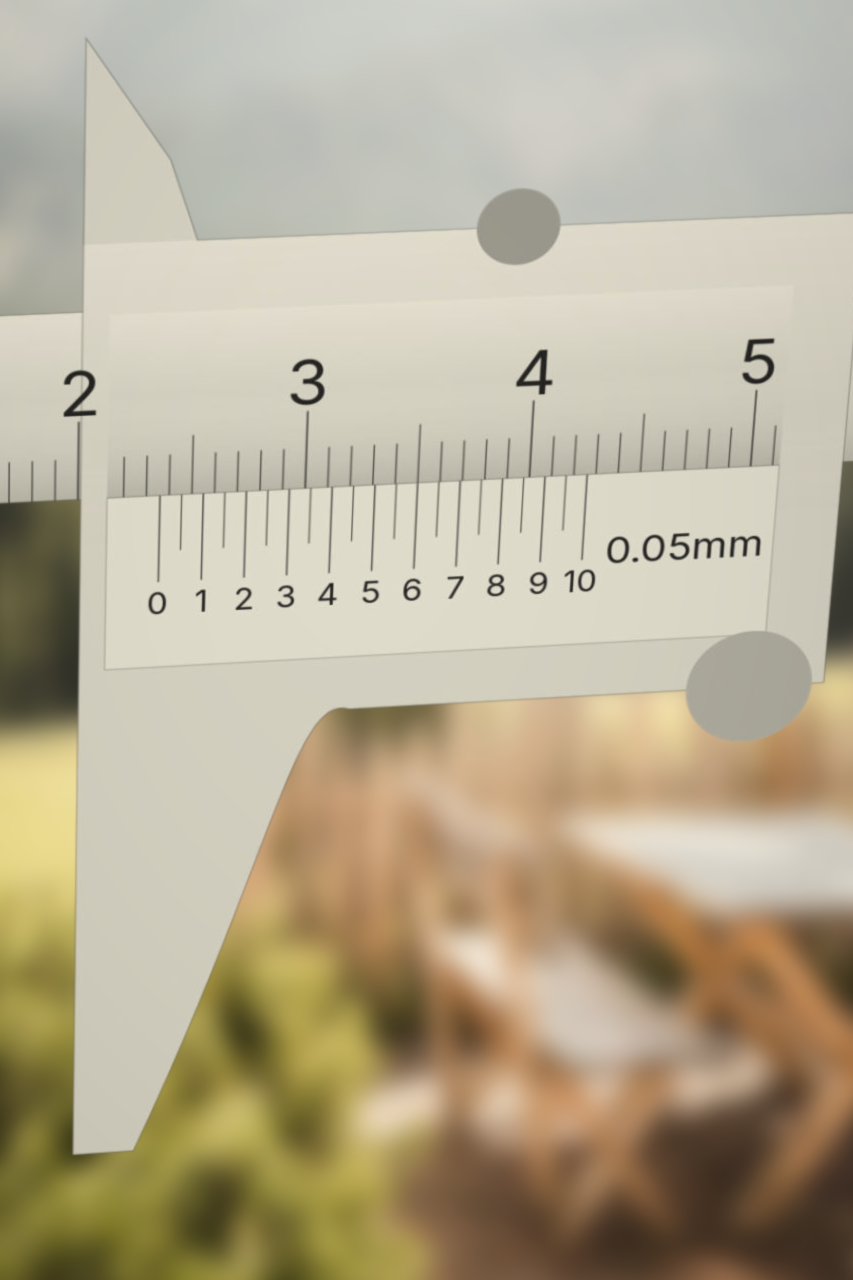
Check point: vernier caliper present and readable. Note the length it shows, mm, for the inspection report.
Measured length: 23.6 mm
